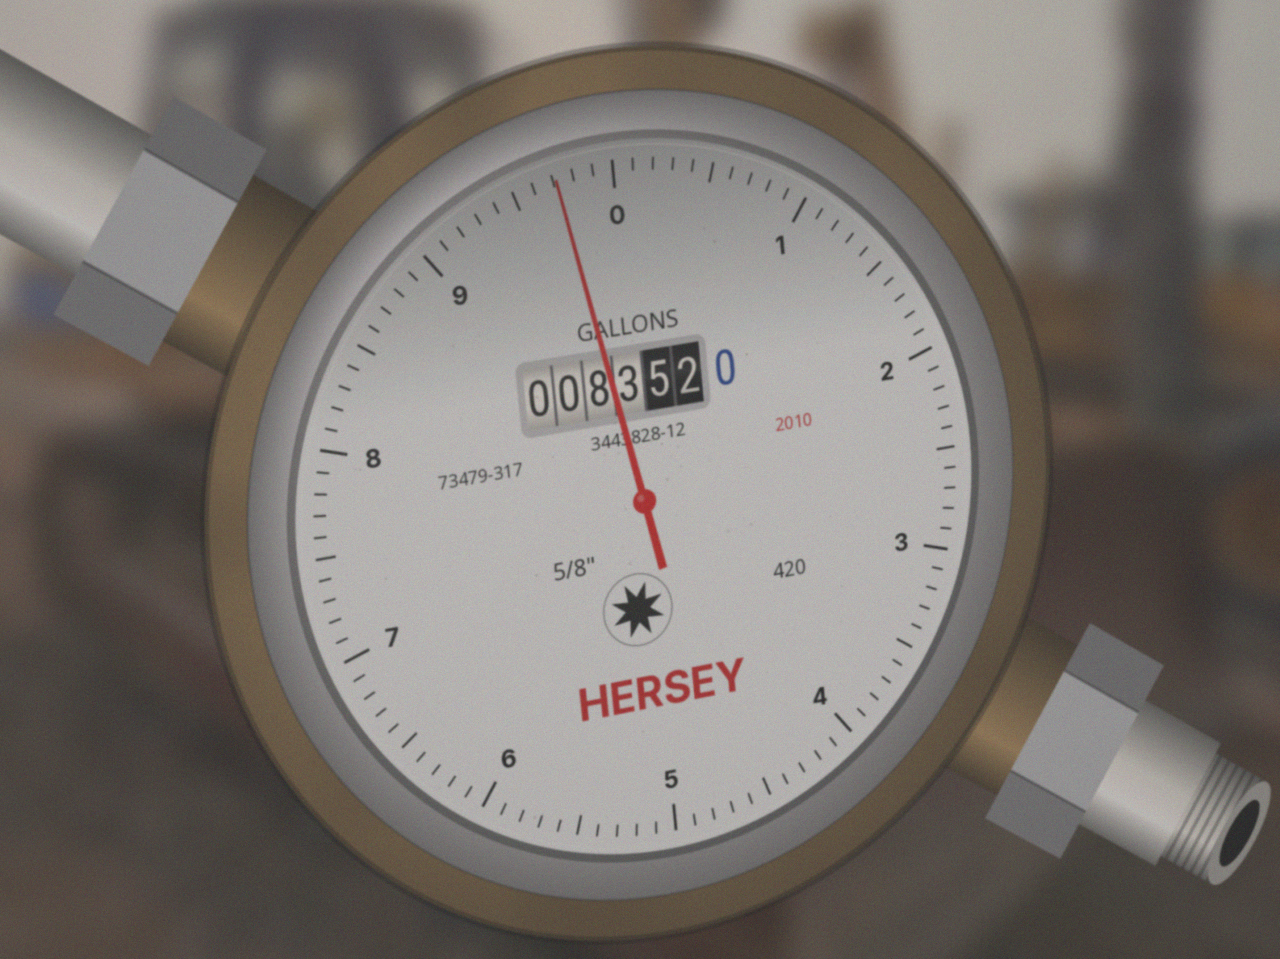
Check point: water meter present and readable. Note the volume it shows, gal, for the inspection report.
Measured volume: 83519.7 gal
